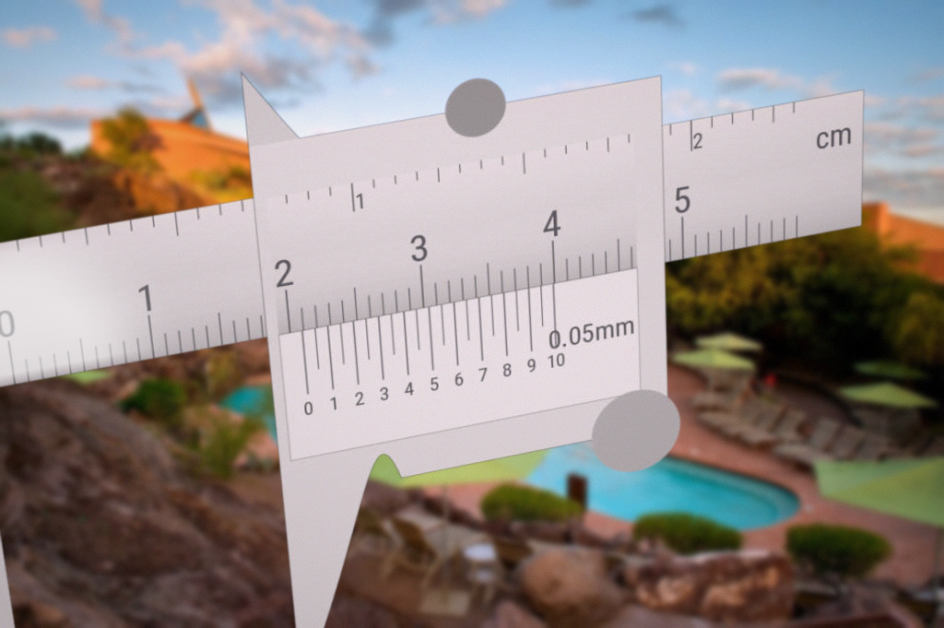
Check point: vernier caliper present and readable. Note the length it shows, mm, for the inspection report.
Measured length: 20.9 mm
